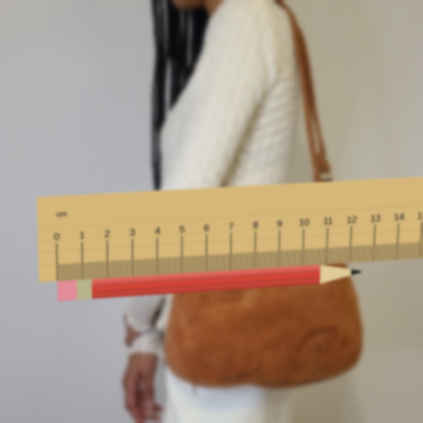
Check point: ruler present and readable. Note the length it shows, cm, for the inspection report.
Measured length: 12.5 cm
